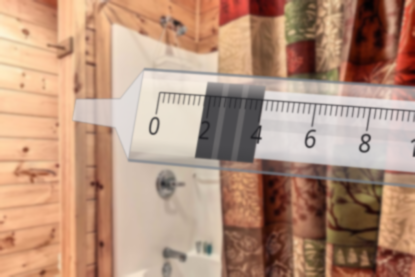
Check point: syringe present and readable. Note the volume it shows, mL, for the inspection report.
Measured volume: 1.8 mL
